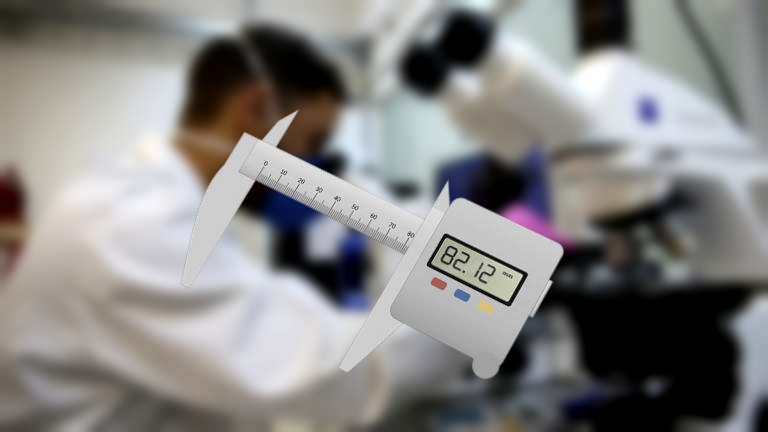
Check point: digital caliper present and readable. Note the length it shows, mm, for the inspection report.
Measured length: 82.12 mm
